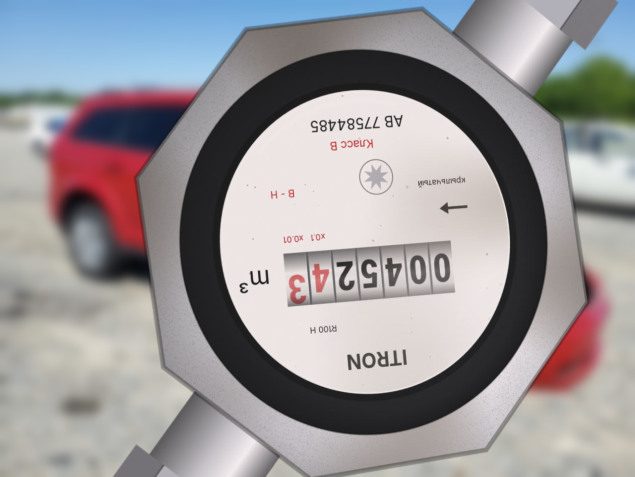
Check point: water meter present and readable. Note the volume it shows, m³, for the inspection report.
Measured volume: 452.43 m³
